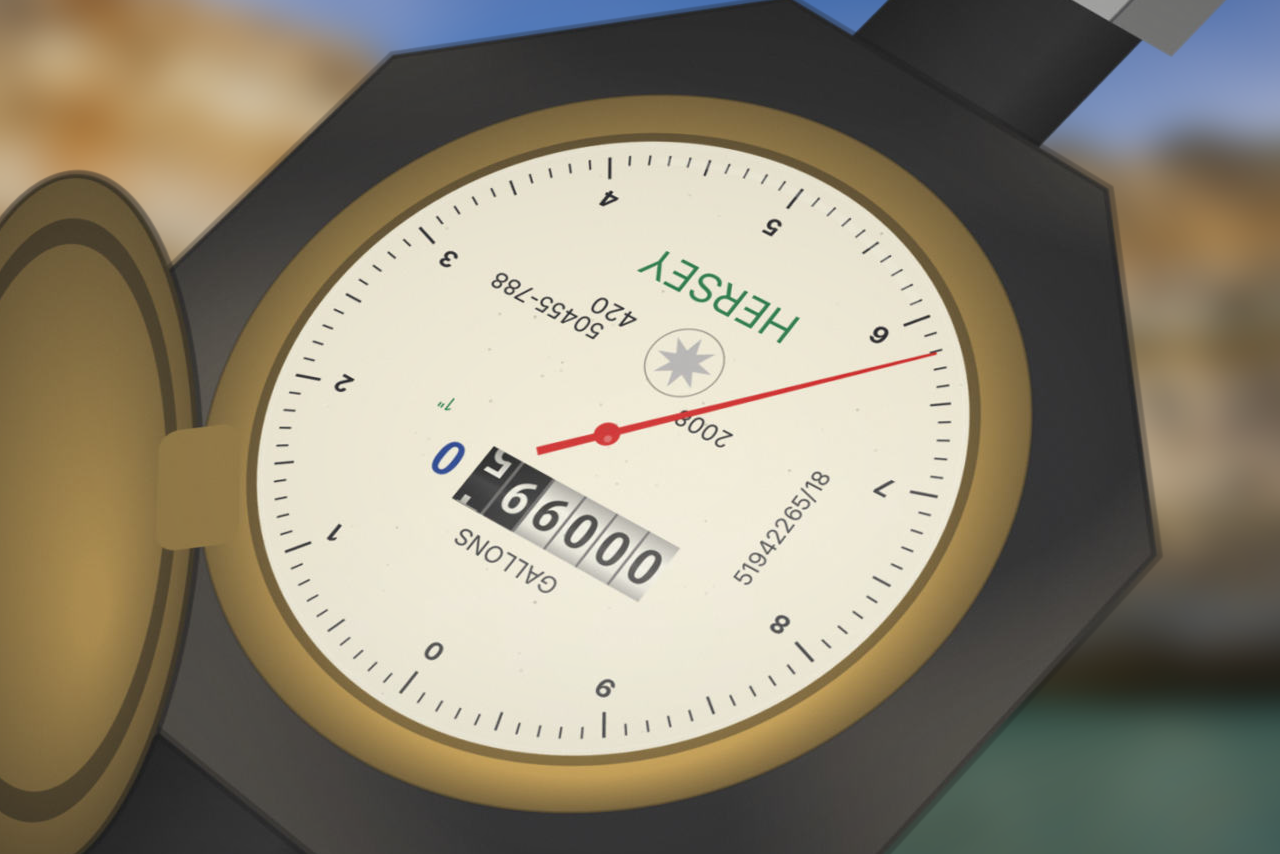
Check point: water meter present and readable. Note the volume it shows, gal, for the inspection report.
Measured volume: 9946.2 gal
